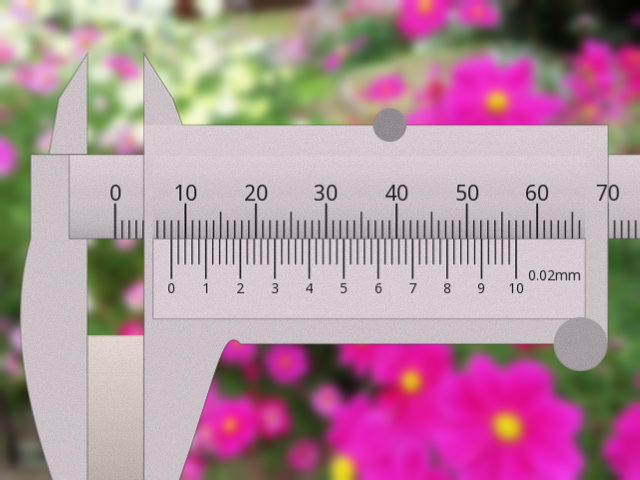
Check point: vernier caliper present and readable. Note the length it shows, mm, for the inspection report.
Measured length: 8.0 mm
